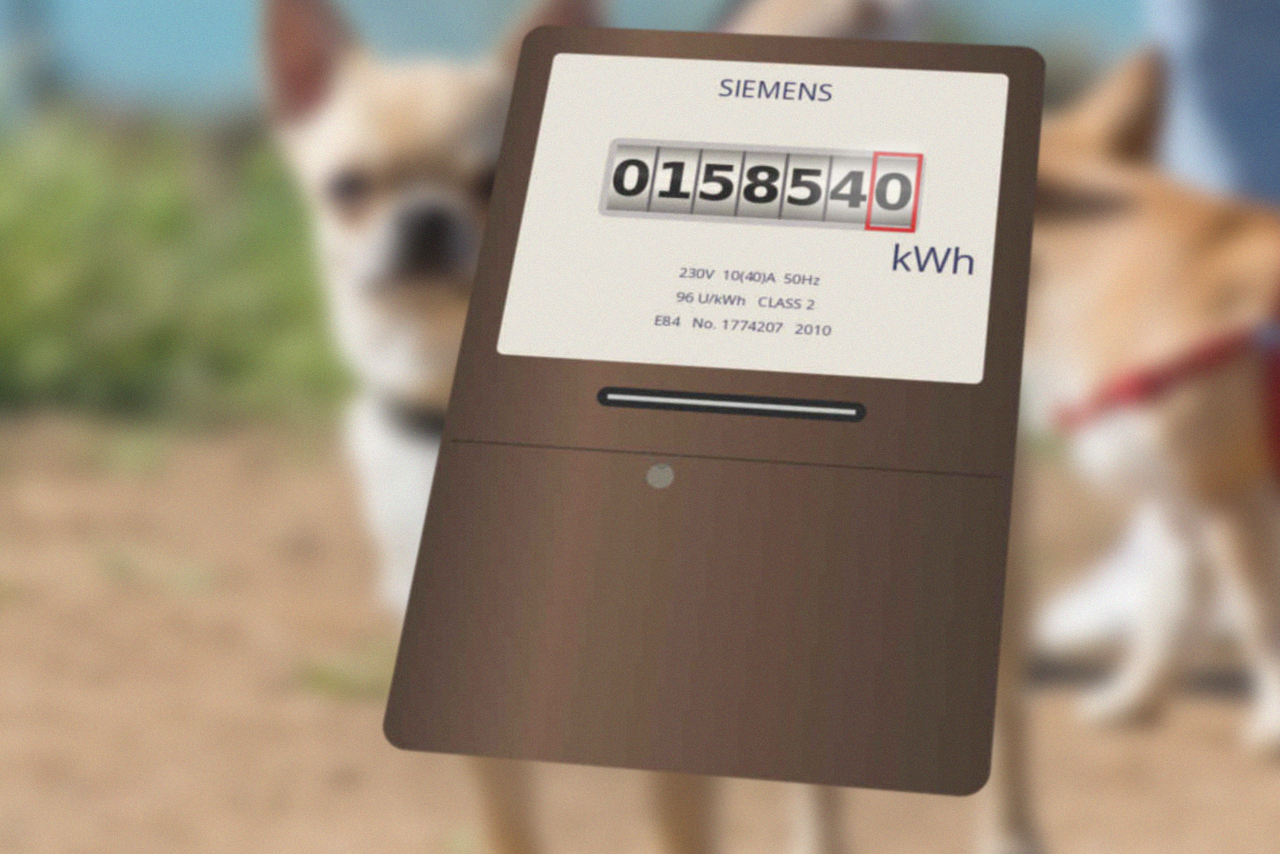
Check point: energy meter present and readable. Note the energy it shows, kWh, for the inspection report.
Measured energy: 15854.0 kWh
